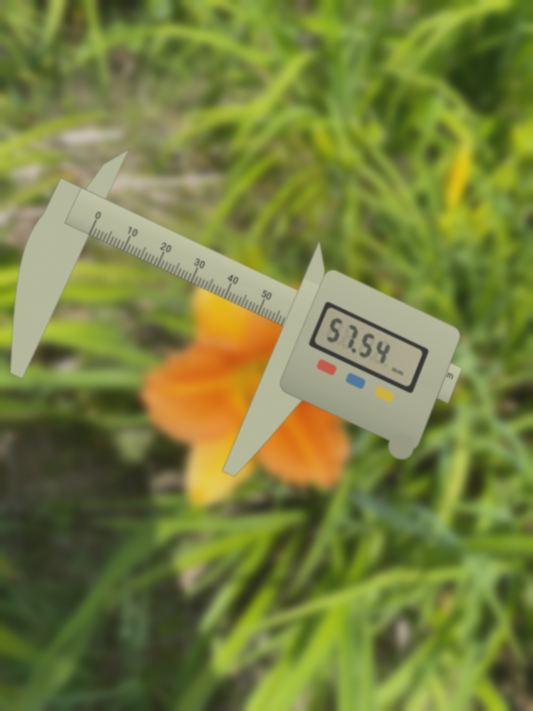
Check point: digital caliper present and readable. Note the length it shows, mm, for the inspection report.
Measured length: 57.54 mm
